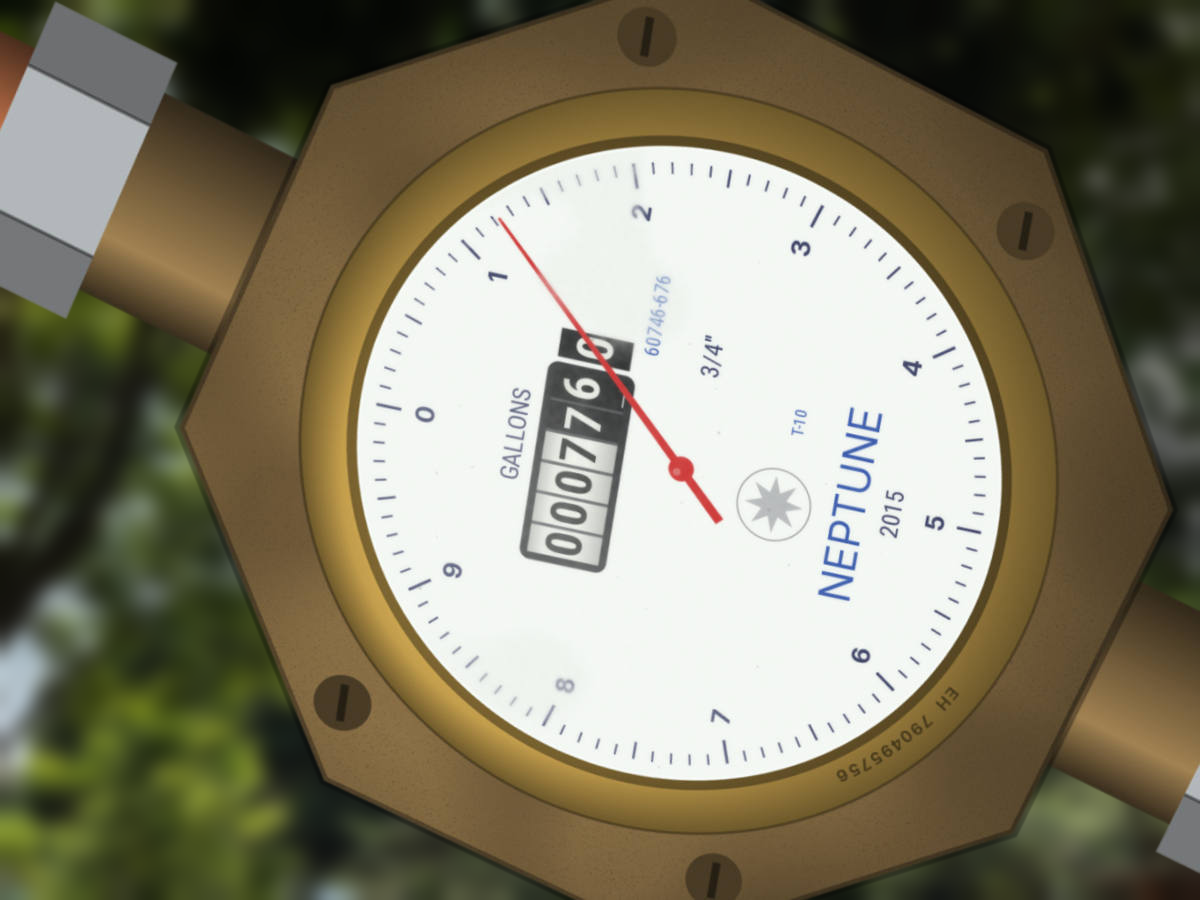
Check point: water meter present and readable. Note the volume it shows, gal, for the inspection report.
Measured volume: 7761.2 gal
